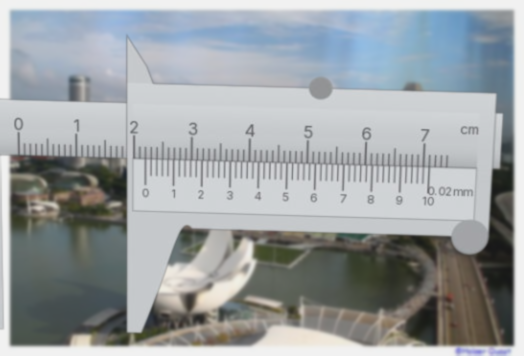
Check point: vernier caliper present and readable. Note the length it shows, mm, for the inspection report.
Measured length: 22.0 mm
